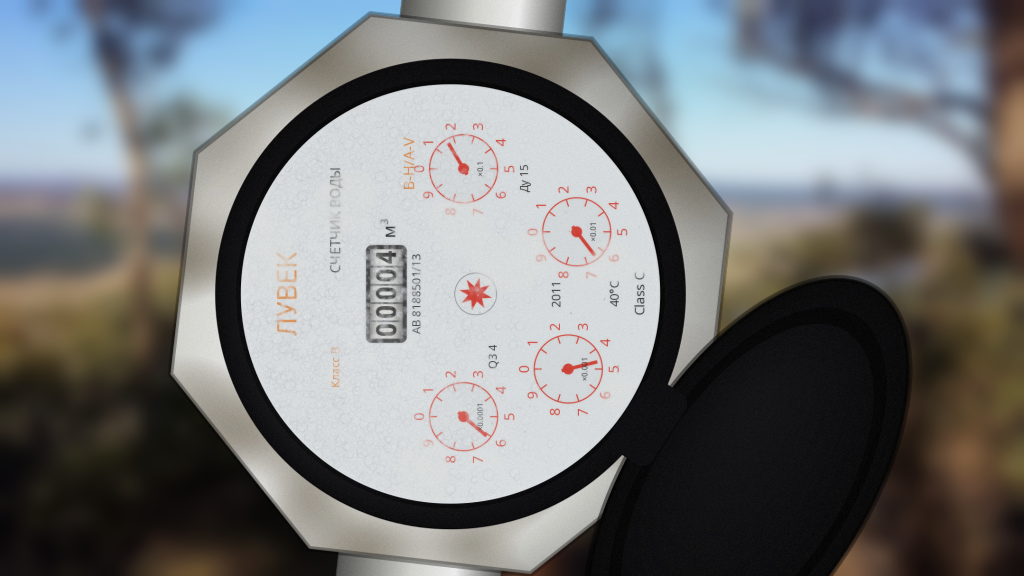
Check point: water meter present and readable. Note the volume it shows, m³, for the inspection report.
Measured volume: 4.1646 m³
